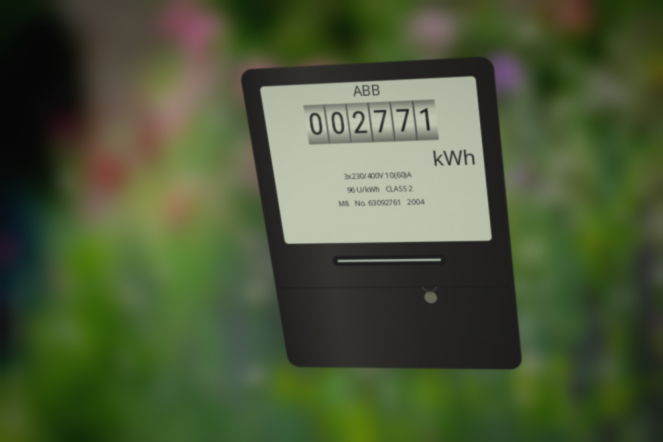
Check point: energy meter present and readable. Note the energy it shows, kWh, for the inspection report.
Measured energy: 2771 kWh
